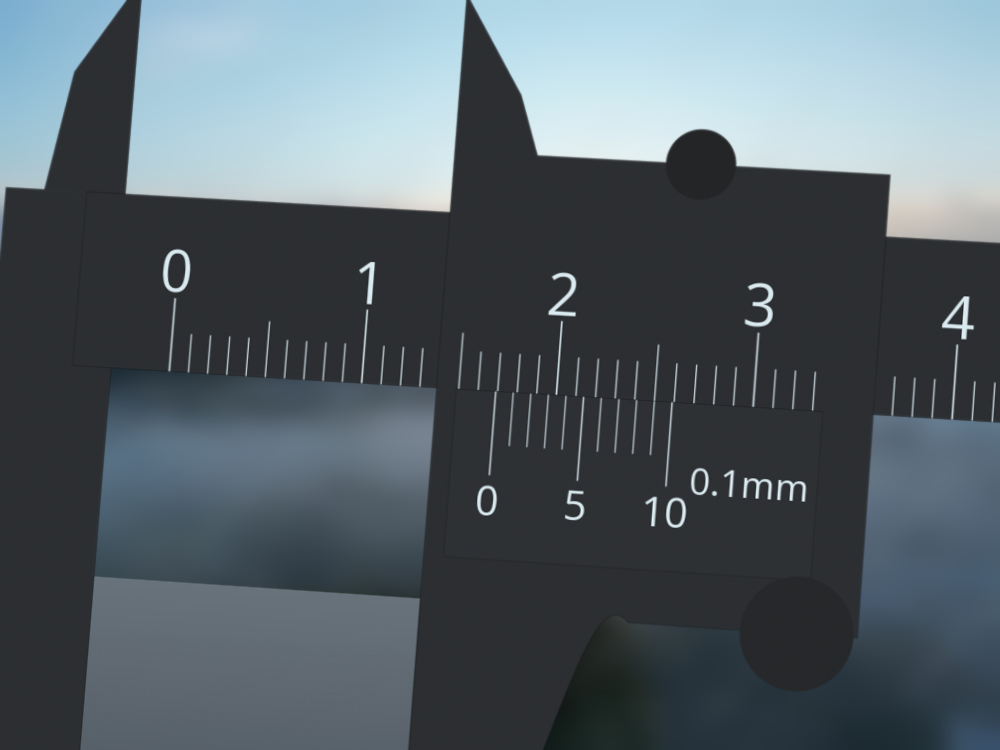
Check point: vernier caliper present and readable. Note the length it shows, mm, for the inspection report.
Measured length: 16.9 mm
